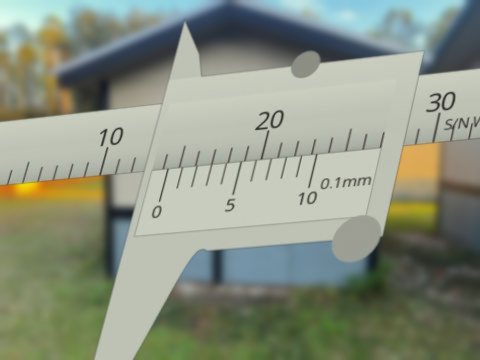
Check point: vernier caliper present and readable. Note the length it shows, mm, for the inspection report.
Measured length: 14.3 mm
